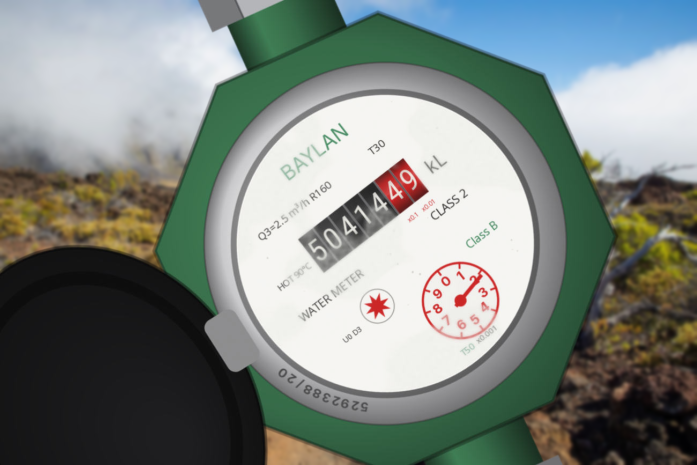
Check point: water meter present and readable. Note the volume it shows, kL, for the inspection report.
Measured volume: 50414.492 kL
